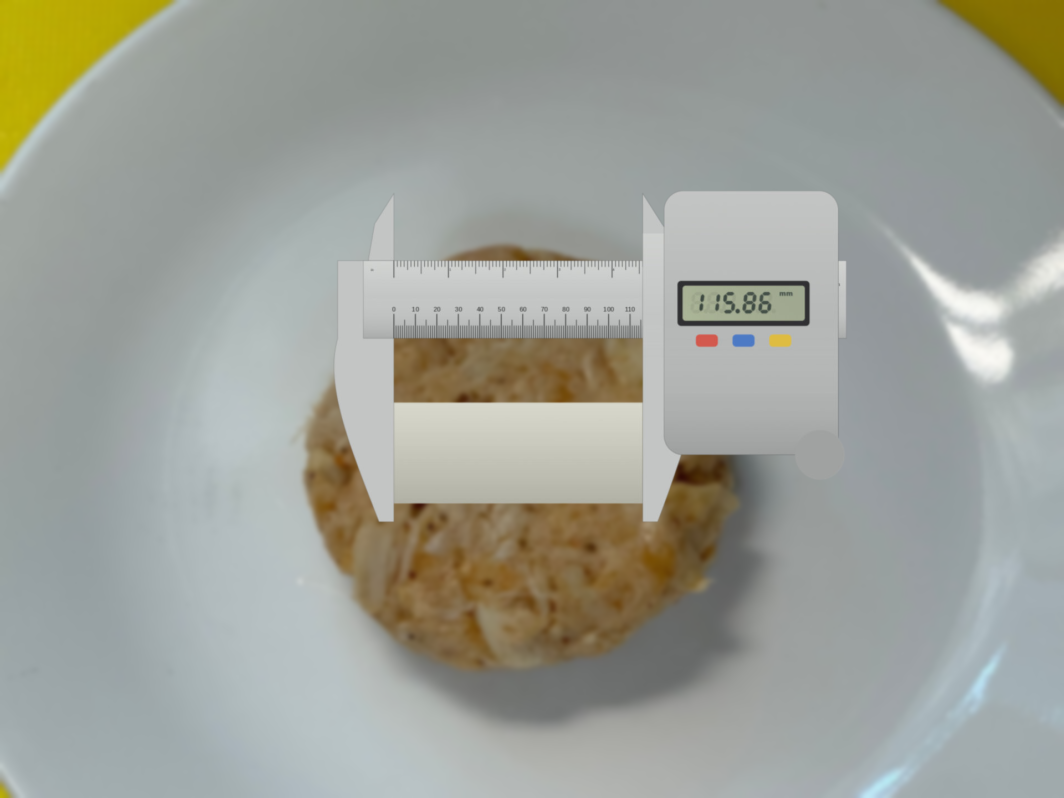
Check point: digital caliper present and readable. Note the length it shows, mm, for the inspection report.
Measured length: 115.86 mm
